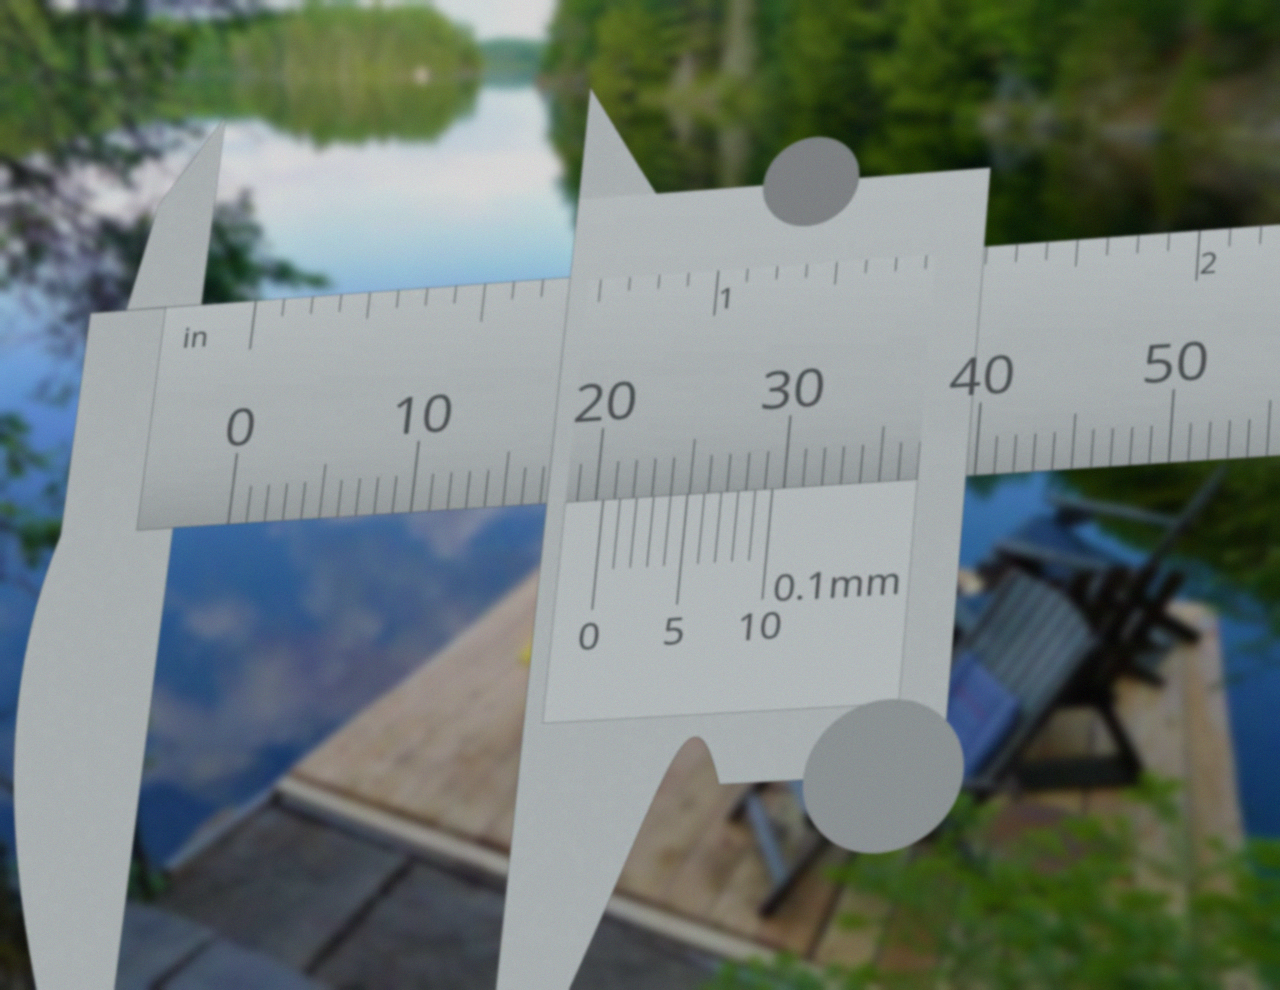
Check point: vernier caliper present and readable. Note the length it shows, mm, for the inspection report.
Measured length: 20.4 mm
